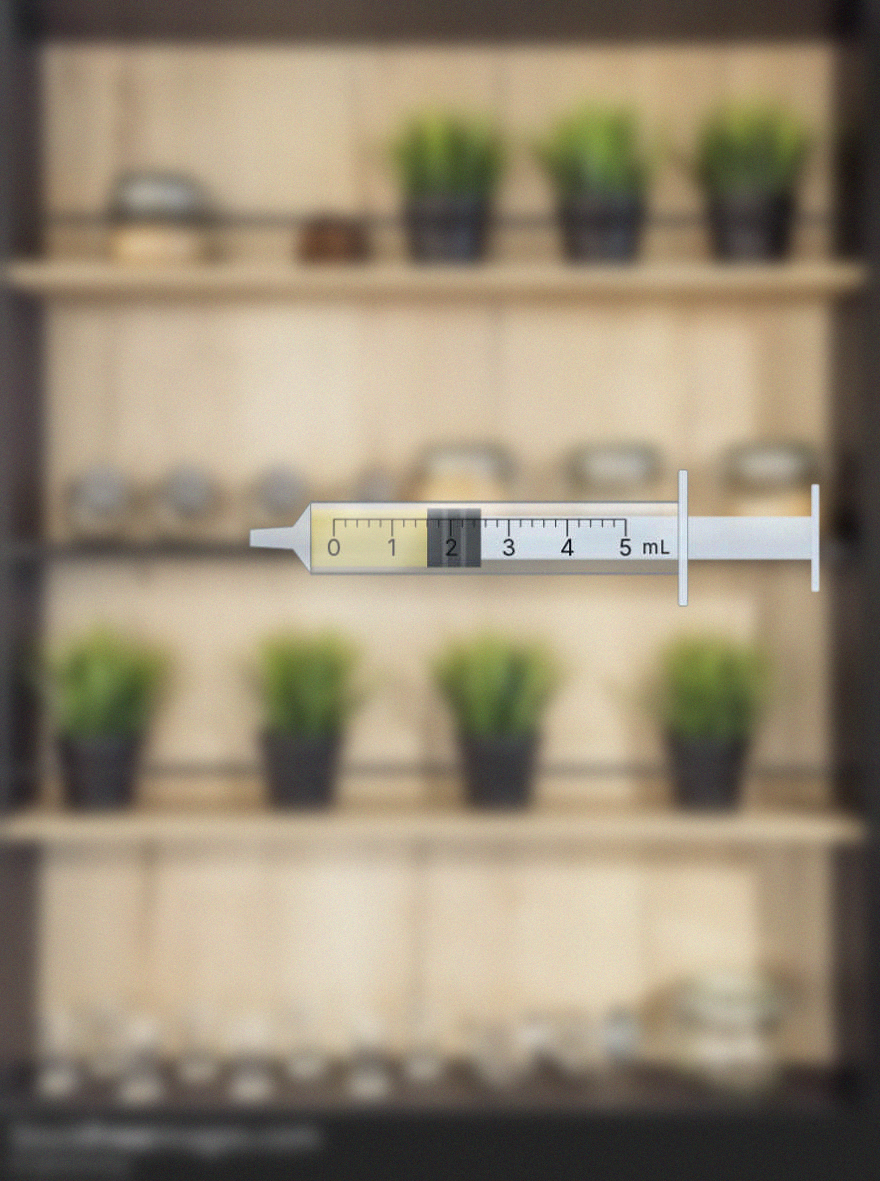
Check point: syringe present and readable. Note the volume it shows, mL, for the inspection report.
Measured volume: 1.6 mL
